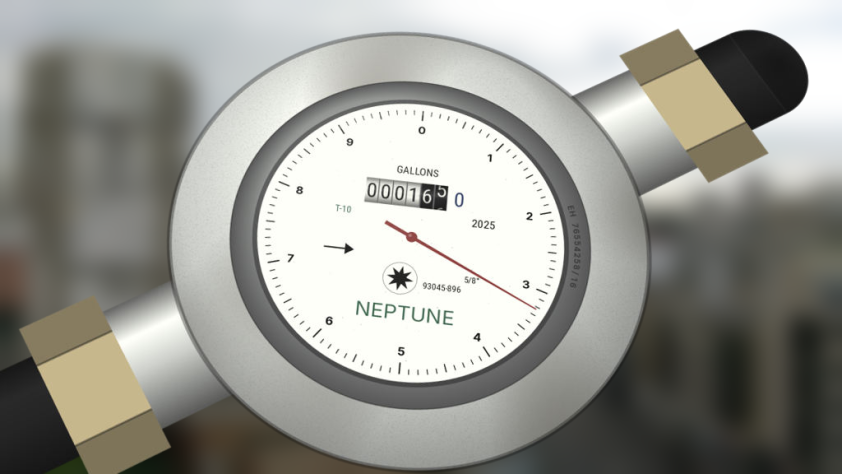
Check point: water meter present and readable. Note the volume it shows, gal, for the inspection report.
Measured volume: 1653.2 gal
